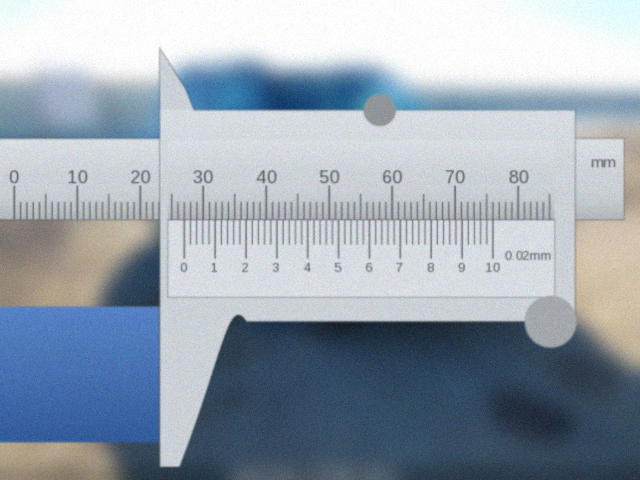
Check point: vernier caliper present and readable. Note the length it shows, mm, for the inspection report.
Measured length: 27.0 mm
